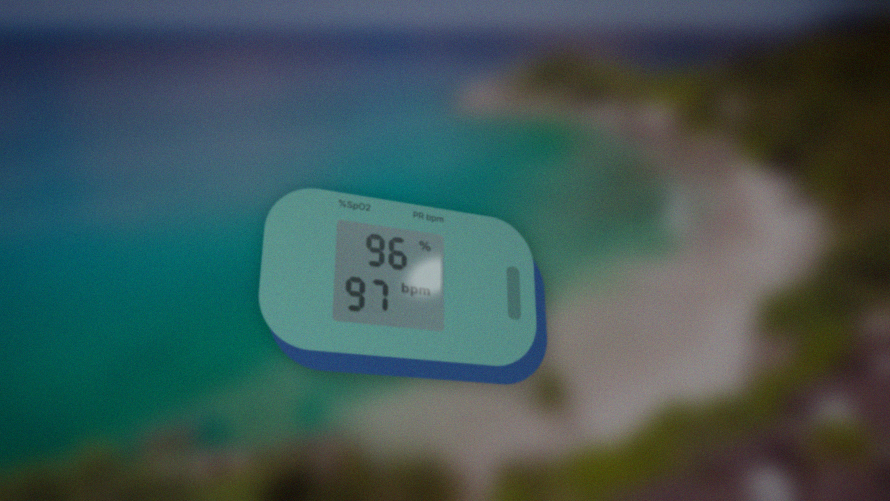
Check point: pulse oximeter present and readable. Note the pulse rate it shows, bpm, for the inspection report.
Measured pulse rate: 97 bpm
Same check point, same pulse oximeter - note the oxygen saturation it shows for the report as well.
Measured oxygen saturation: 96 %
